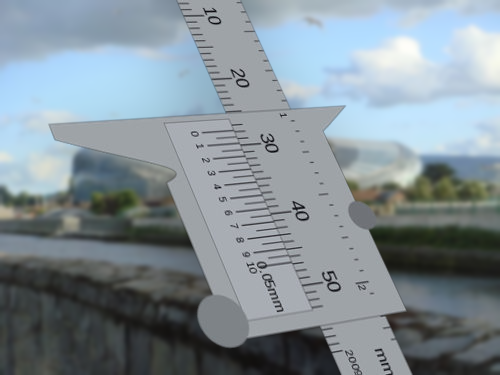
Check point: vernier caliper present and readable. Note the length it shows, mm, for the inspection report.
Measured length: 27.8 mm
